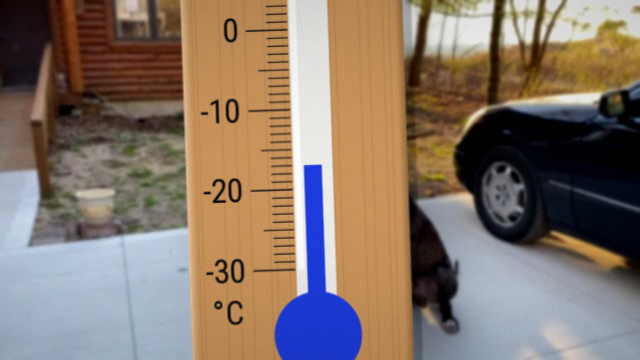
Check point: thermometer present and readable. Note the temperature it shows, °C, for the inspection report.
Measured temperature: -17 °C
